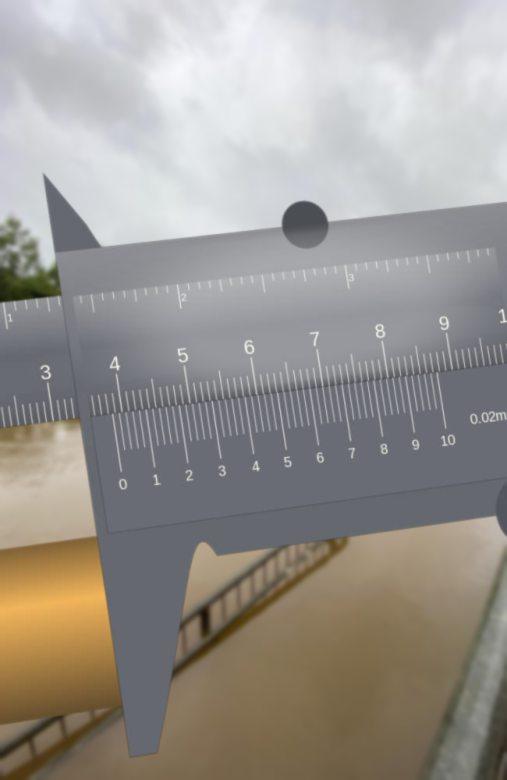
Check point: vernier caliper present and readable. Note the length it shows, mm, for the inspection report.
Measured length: 38.6 mm
